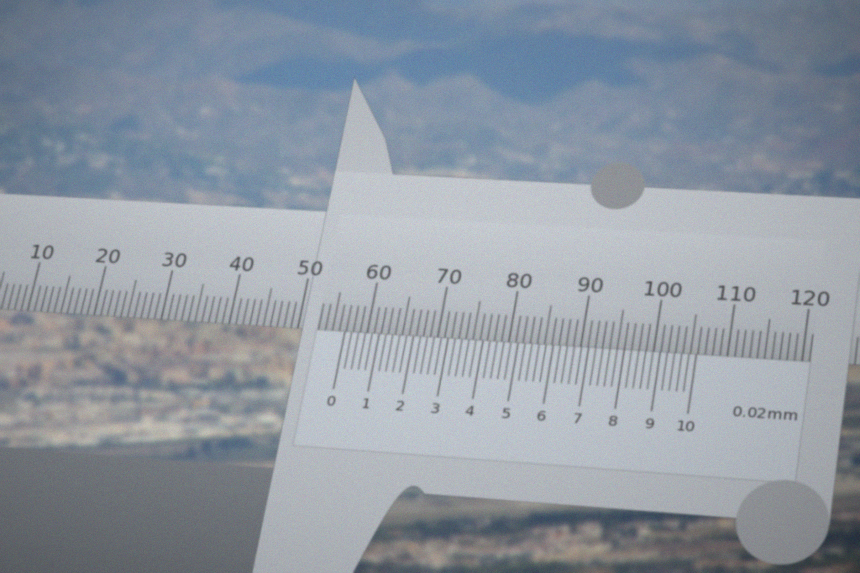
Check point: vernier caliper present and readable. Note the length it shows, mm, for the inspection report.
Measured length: 56.8 mm
